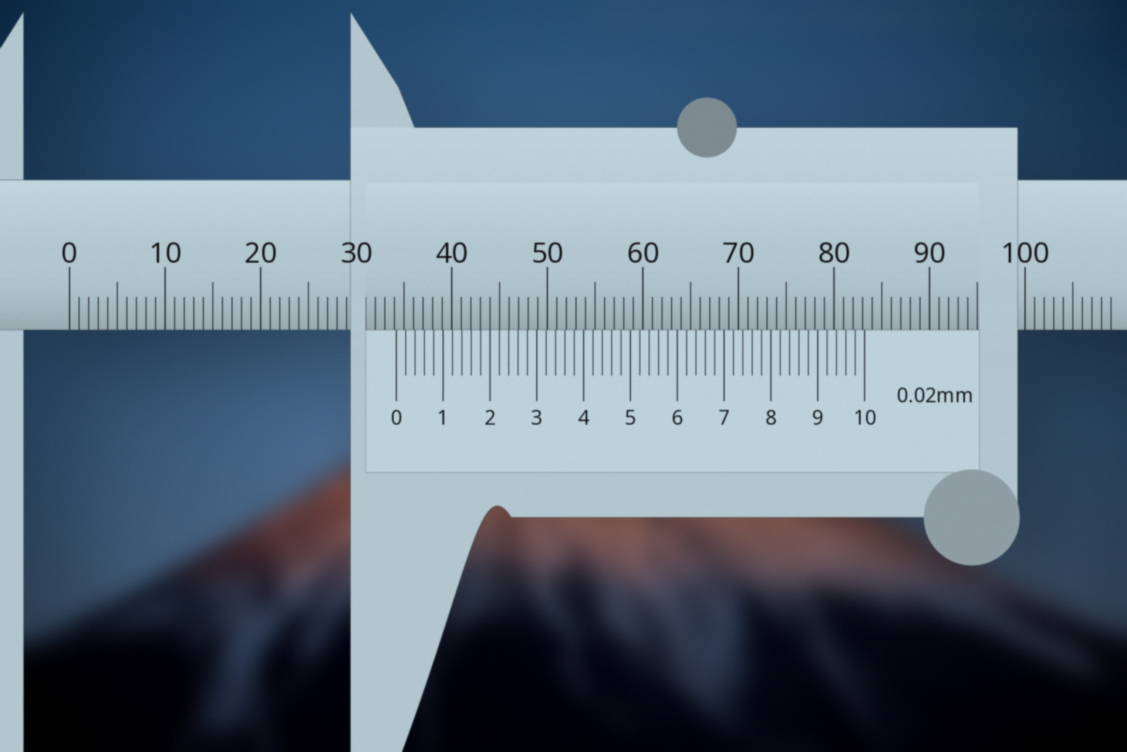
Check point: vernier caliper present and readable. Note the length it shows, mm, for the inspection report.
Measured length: 34.2 mm
